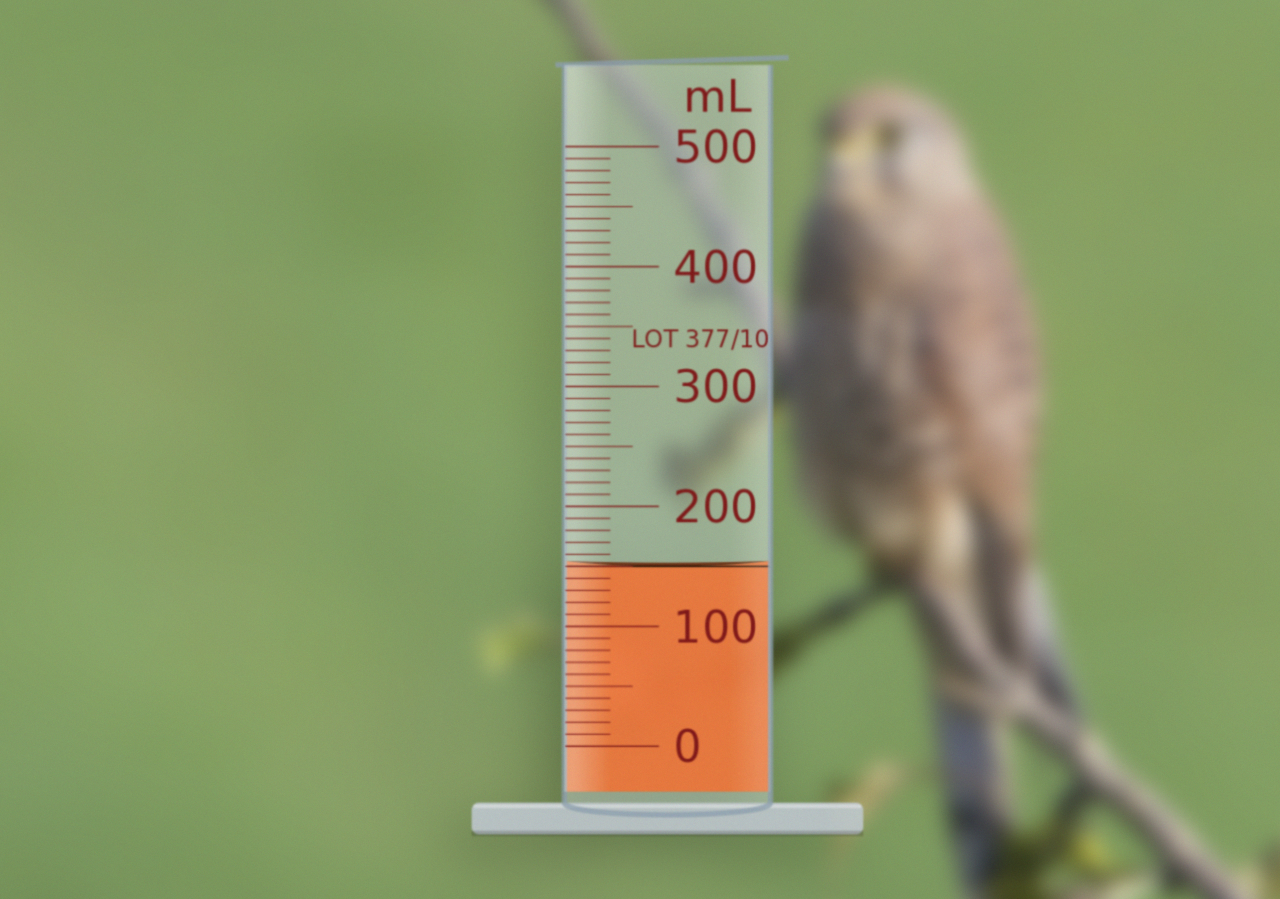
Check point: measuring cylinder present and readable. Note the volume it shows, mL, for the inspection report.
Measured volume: 150 mL
